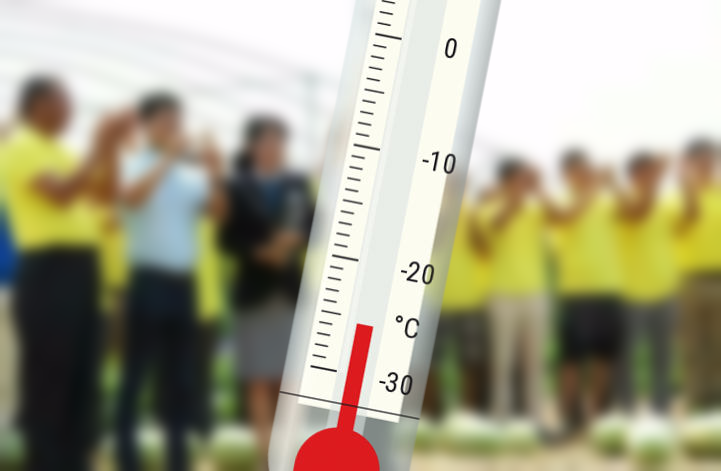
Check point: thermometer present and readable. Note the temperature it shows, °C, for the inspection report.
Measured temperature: -25.5 °C
